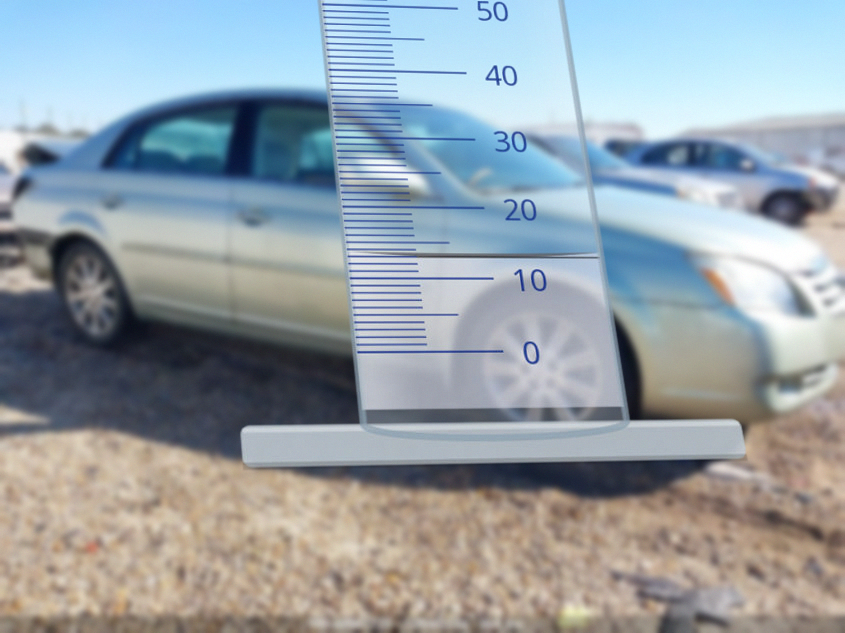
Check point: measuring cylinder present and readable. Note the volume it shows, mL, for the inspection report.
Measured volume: 13 mL
